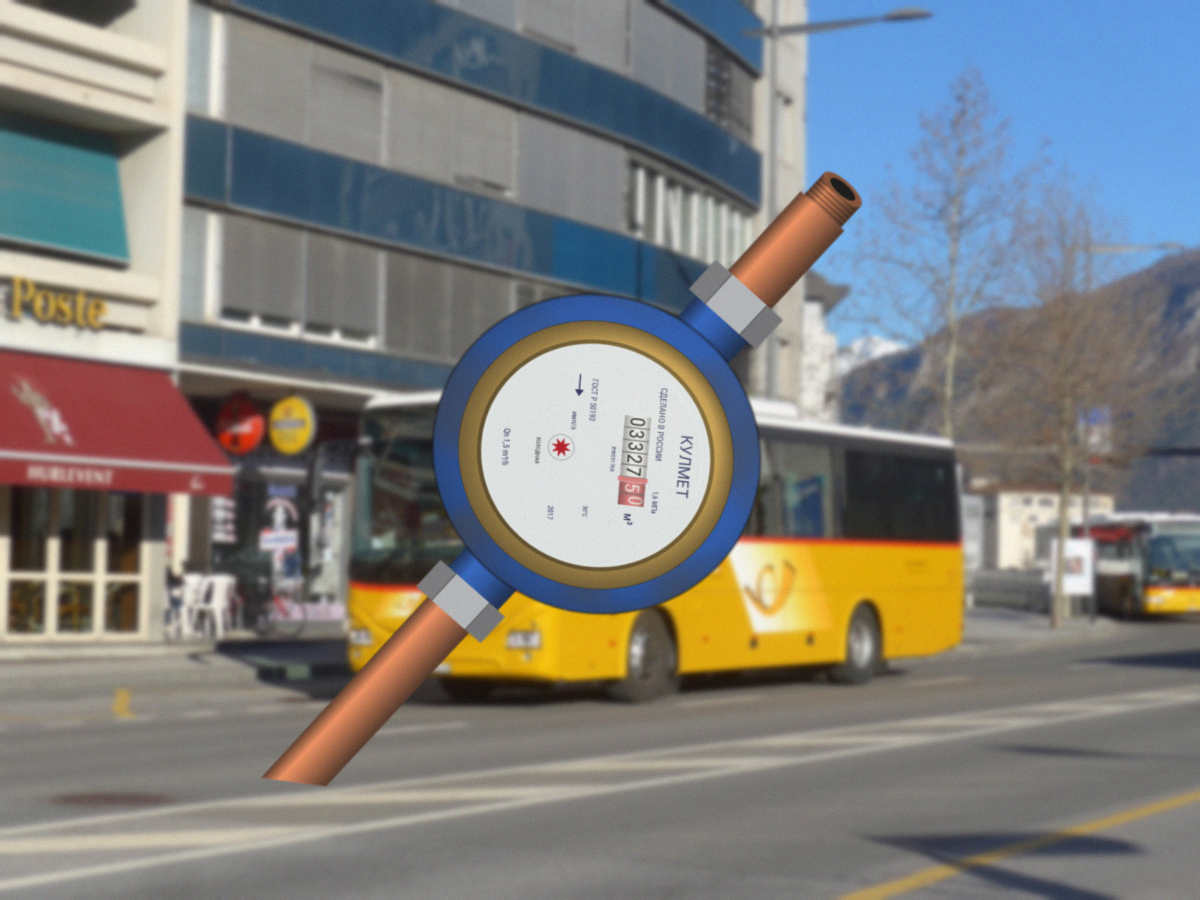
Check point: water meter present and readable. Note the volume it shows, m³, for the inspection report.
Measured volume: 3327.50 m³
